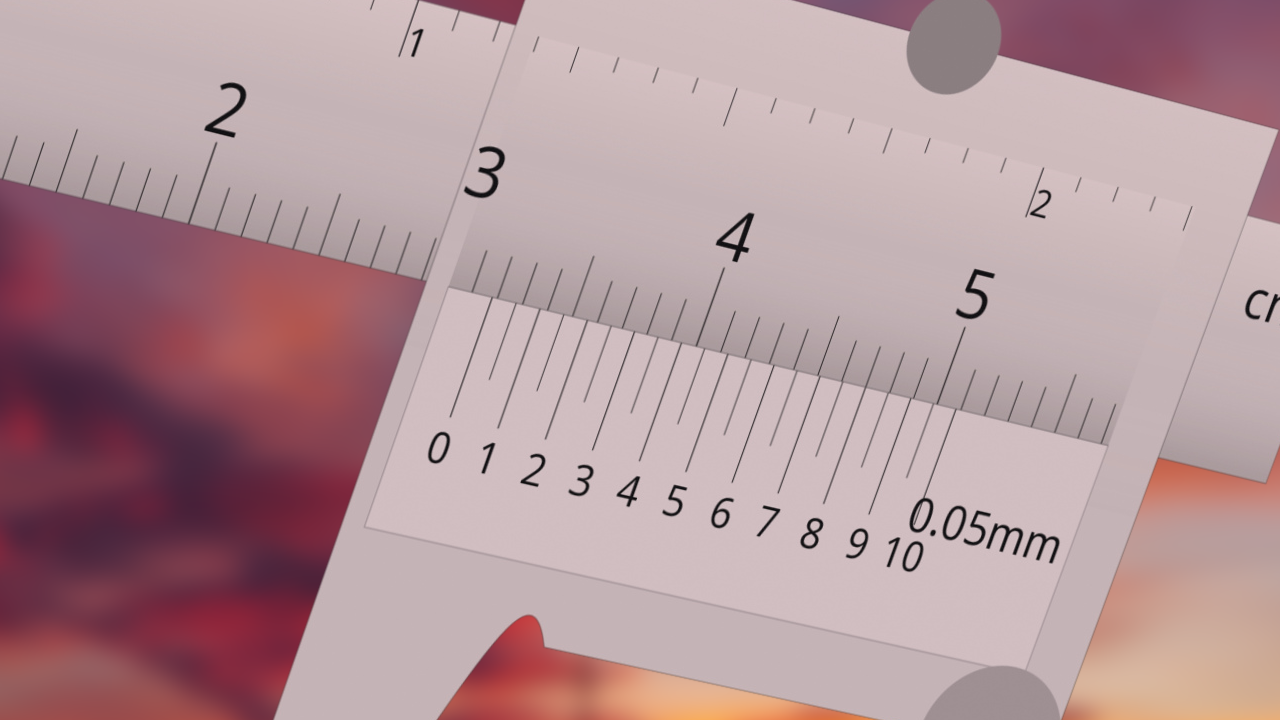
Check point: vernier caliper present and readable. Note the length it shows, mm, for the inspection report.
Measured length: 31.8 mm
